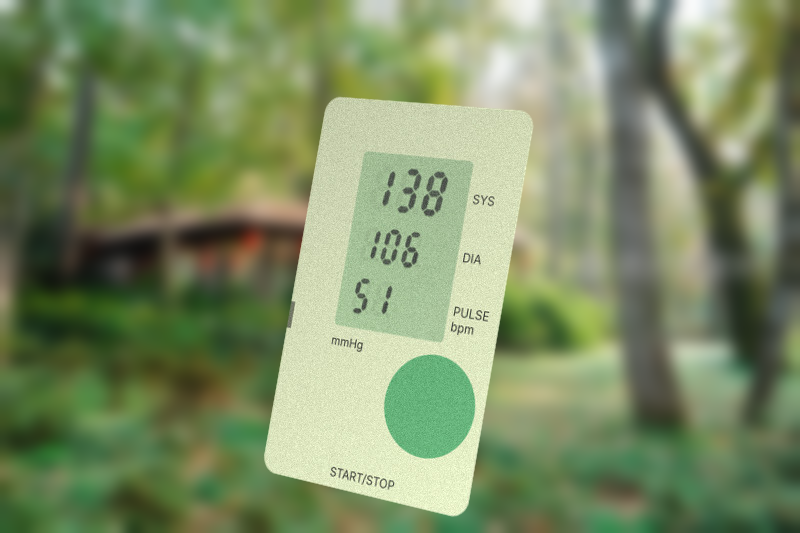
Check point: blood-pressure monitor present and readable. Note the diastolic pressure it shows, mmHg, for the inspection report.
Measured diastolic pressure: 106 mmHg
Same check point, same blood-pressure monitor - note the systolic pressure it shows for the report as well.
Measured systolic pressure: 138 mmHg
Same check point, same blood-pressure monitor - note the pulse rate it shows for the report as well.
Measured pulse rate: 51 bpm
